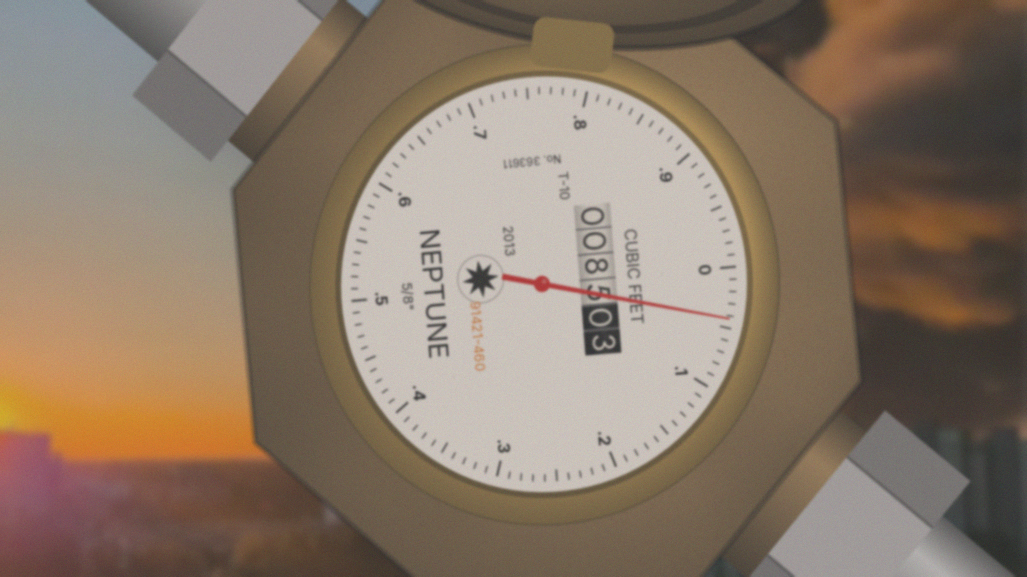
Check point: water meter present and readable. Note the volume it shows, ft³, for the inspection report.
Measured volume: 8503.04 ft³
